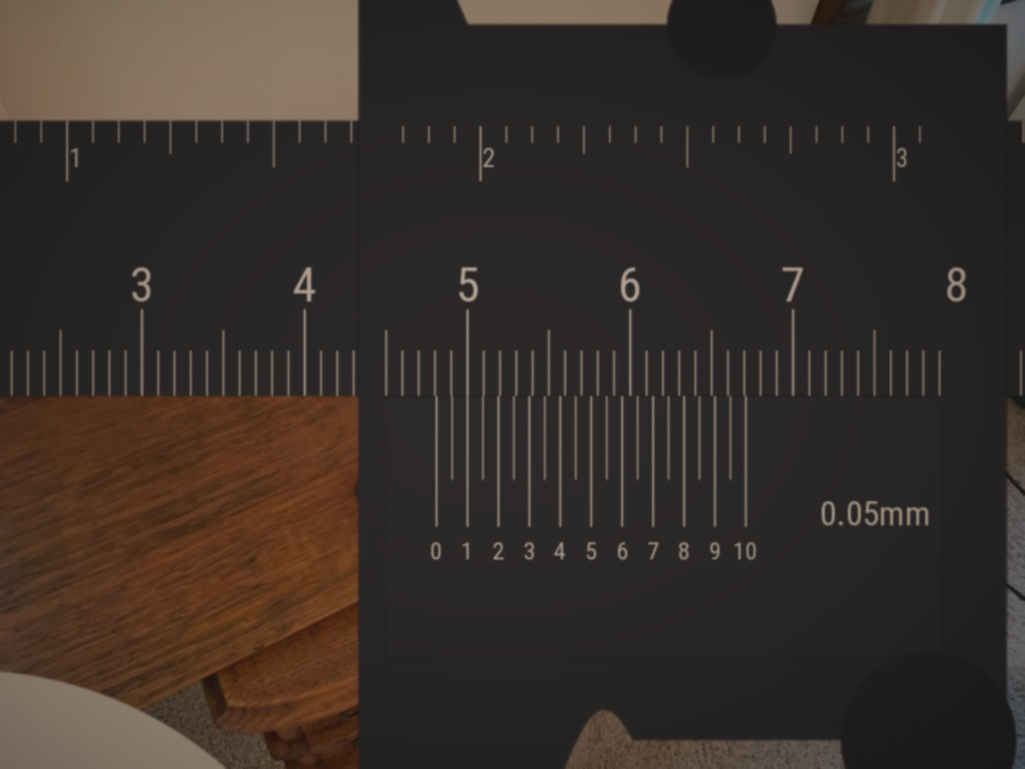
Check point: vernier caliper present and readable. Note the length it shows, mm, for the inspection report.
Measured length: 48.1 mm
